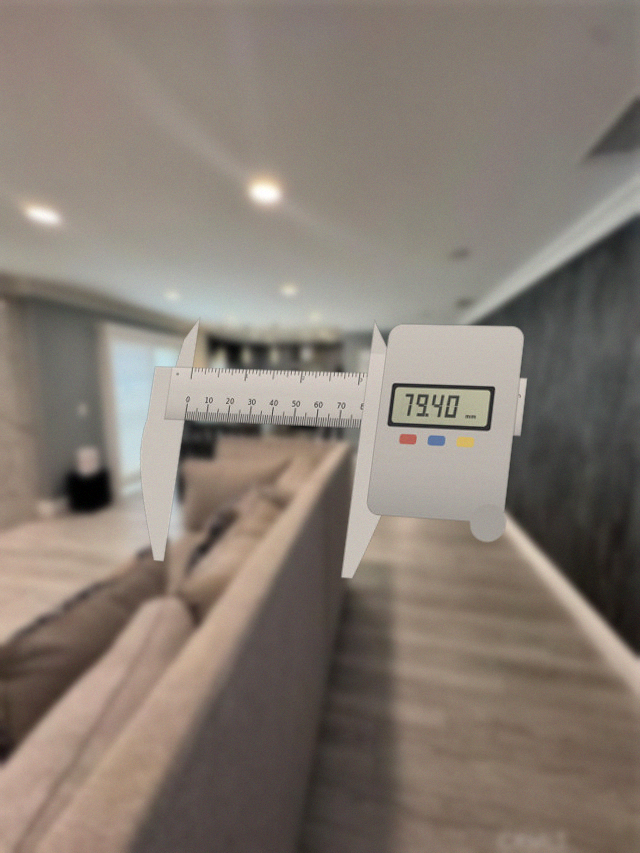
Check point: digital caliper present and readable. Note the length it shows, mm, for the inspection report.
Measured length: 79.40 mm
